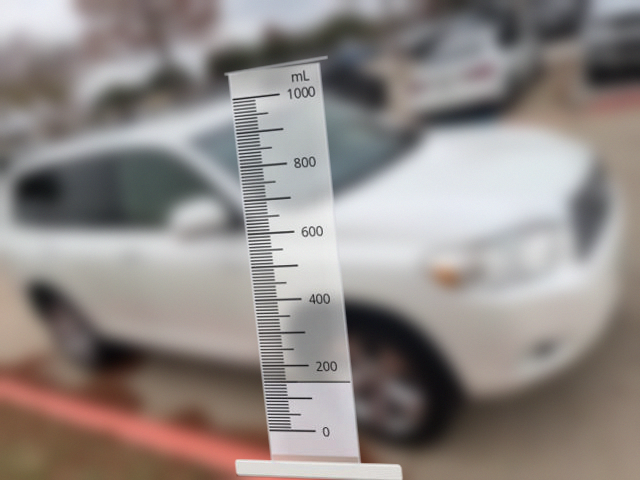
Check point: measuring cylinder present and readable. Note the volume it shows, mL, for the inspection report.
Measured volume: 150 mL
